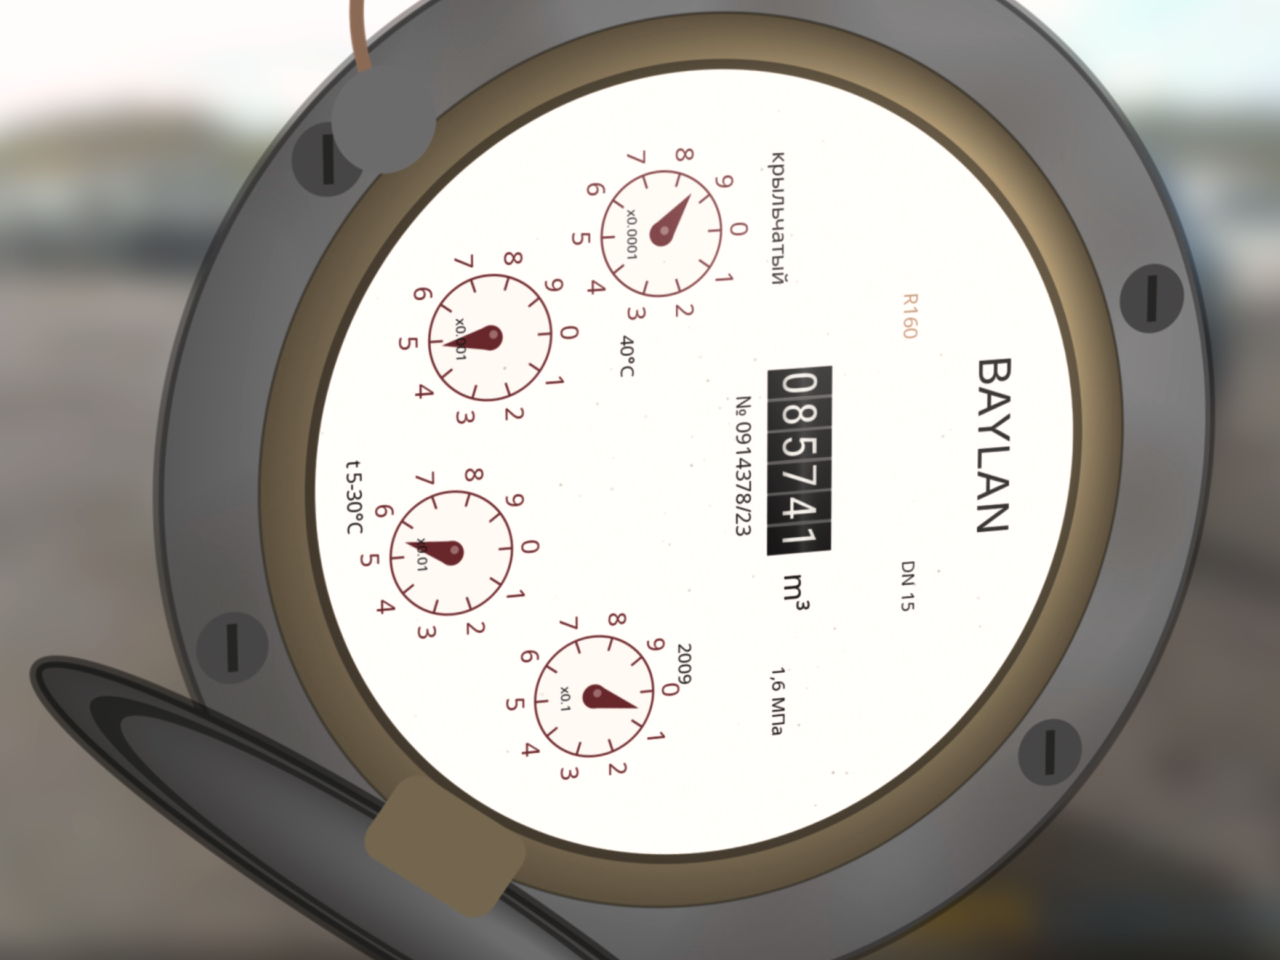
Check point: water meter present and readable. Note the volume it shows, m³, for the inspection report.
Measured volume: 85741.0548 m³
